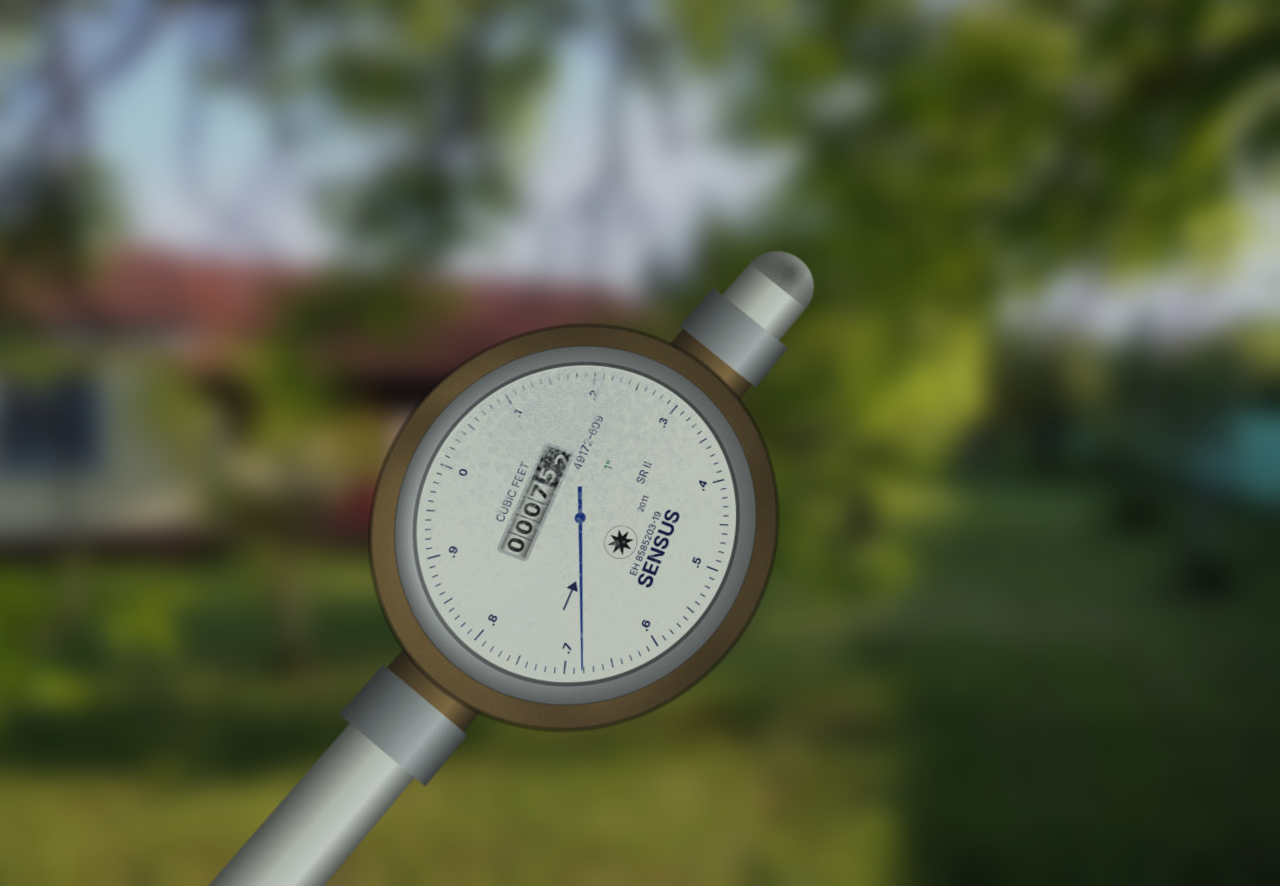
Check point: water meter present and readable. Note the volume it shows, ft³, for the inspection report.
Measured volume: 751.68 ft³
